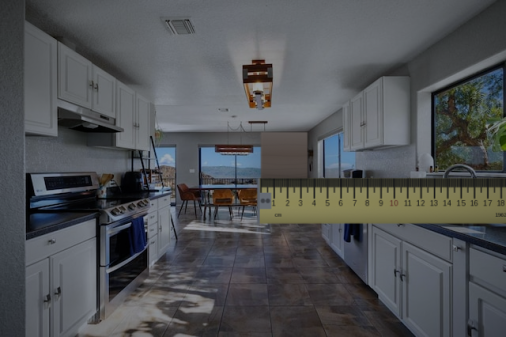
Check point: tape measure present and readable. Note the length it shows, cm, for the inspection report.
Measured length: 3.5 cm
